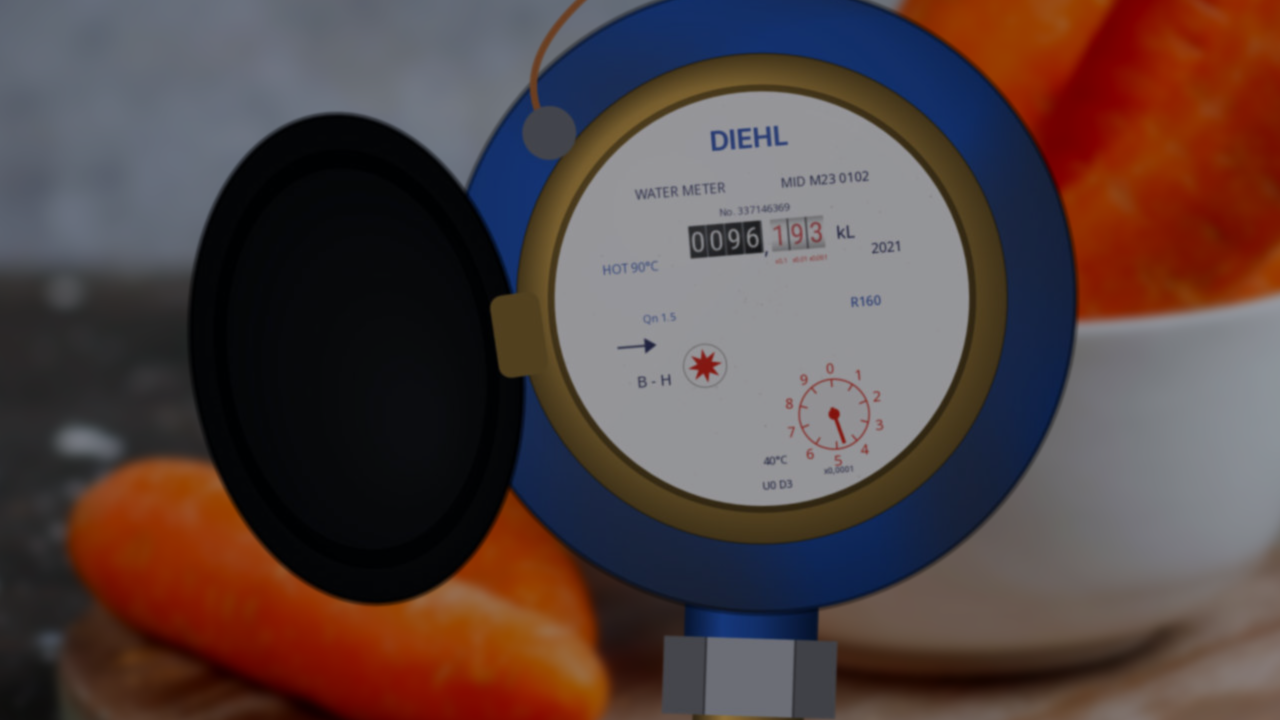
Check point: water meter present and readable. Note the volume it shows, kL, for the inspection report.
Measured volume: 96.1934 kL
